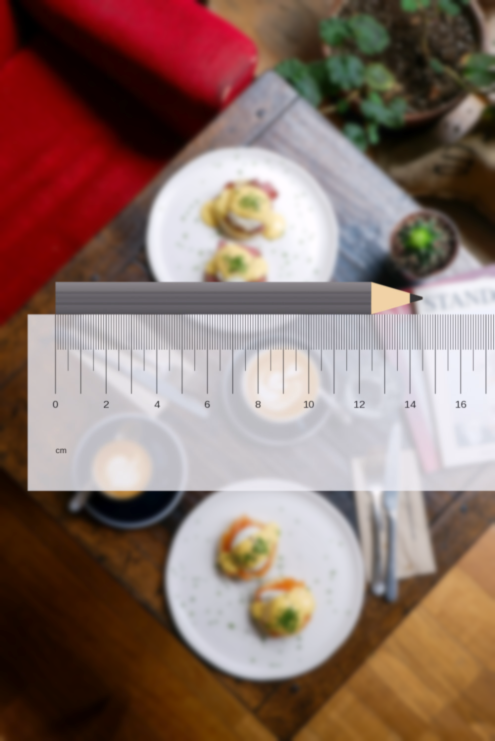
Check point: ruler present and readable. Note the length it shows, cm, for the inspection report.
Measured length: 14.5 cm
